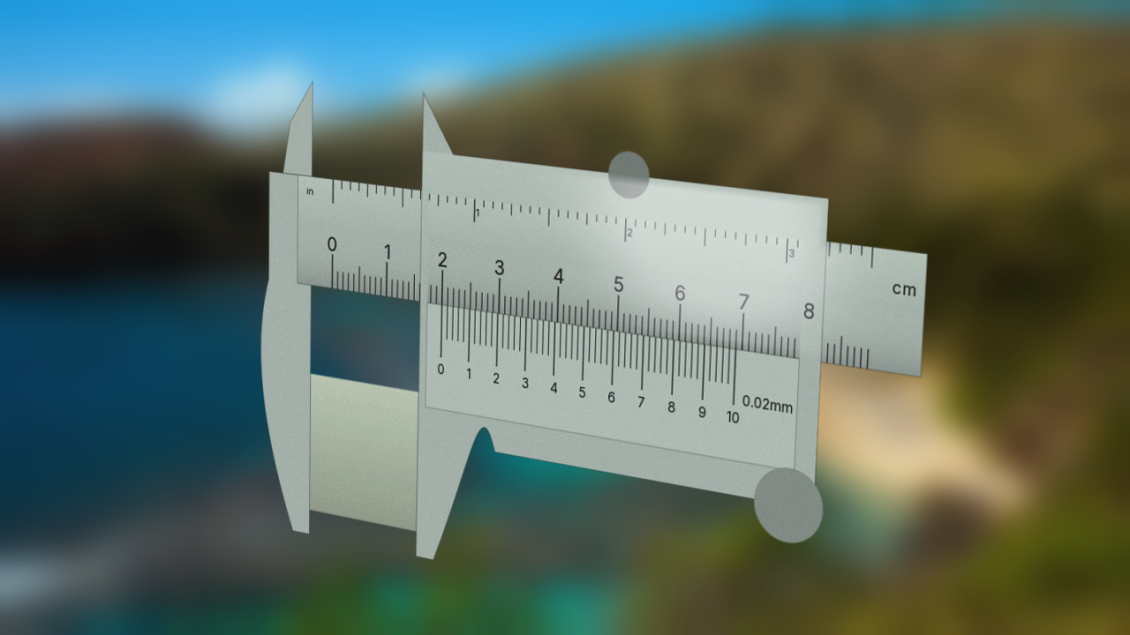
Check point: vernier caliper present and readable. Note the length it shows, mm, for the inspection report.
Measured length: 20.0 mm
